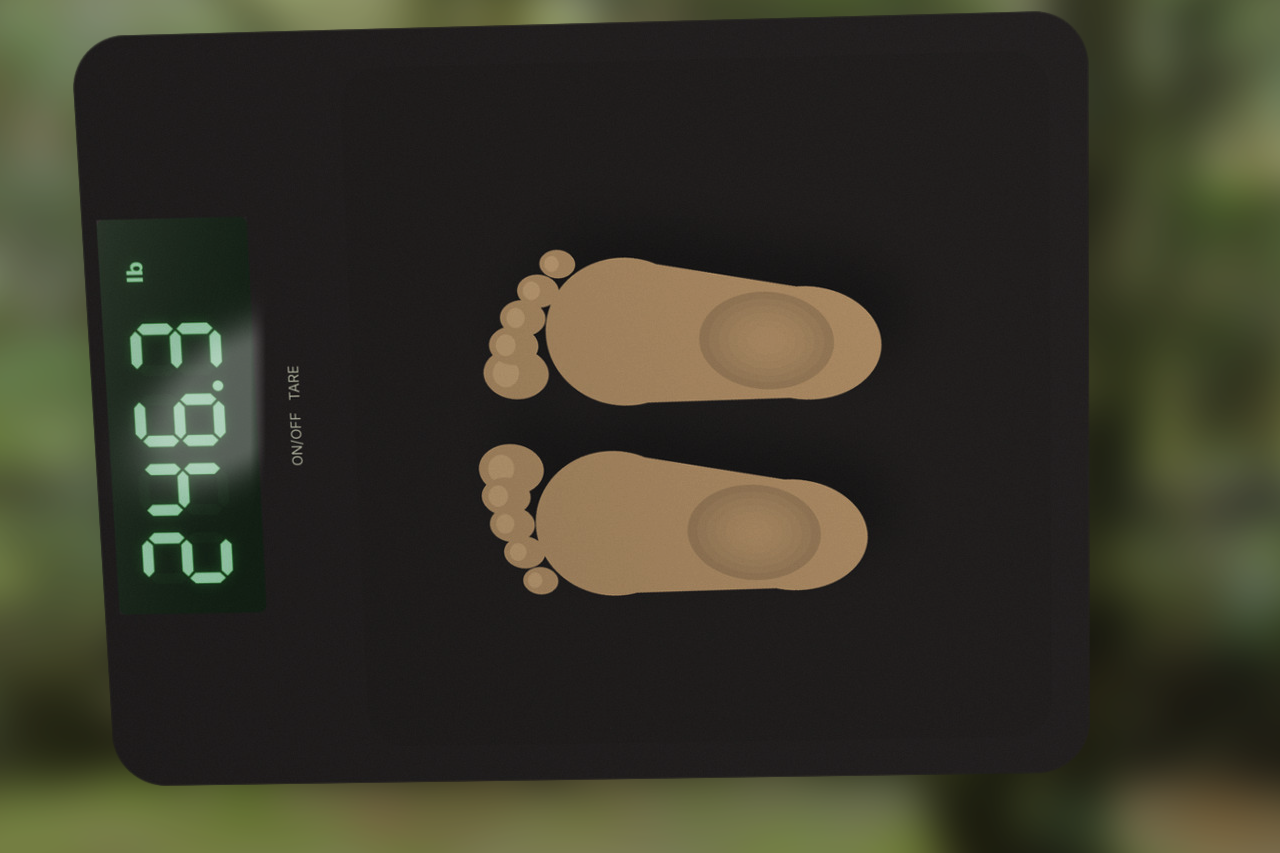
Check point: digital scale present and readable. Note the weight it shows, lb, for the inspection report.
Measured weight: 246.3 lb
